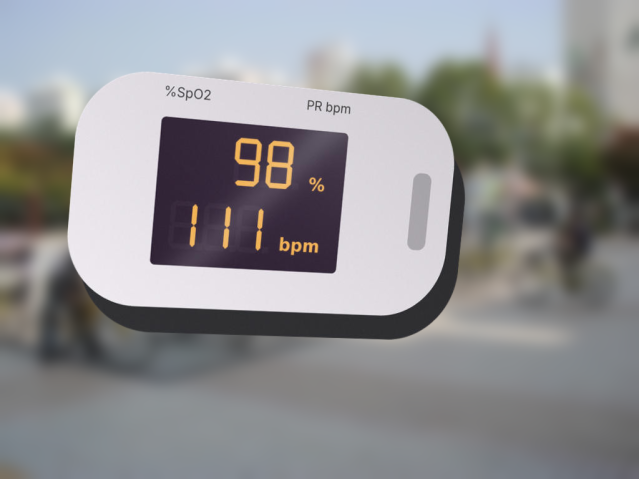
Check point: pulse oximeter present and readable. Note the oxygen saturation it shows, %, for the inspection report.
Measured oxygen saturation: 98 %
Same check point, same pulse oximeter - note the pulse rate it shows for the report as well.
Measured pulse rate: 111 bpm
